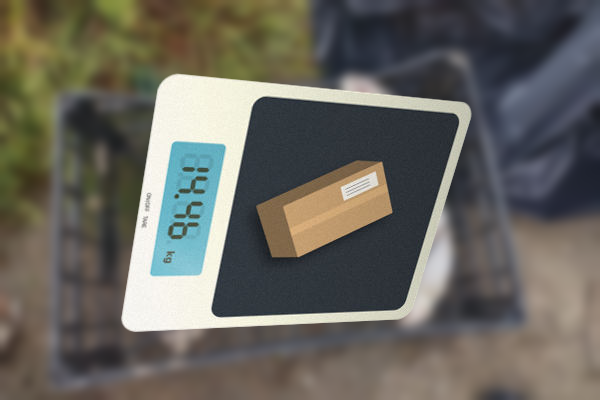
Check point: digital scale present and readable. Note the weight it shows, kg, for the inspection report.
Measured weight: 14.46 kg
